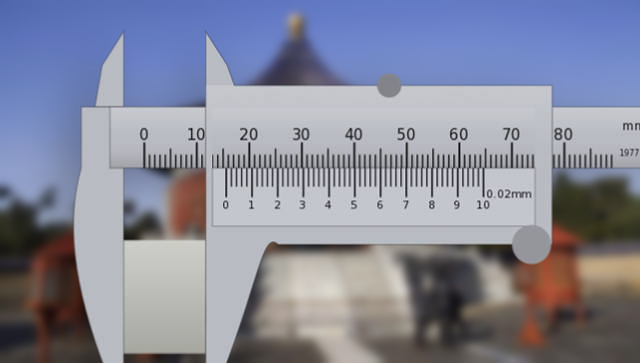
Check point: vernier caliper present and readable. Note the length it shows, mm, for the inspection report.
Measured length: 15.6 mm
